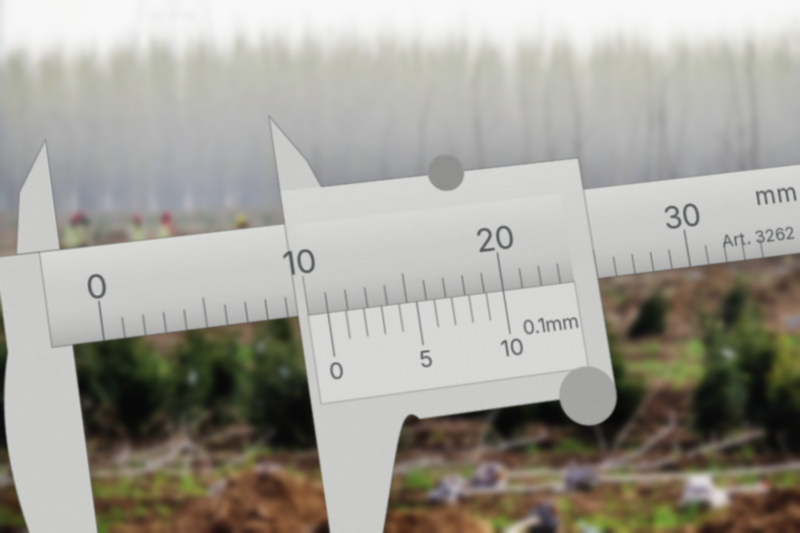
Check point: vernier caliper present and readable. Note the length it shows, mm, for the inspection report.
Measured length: 11.0 mm
